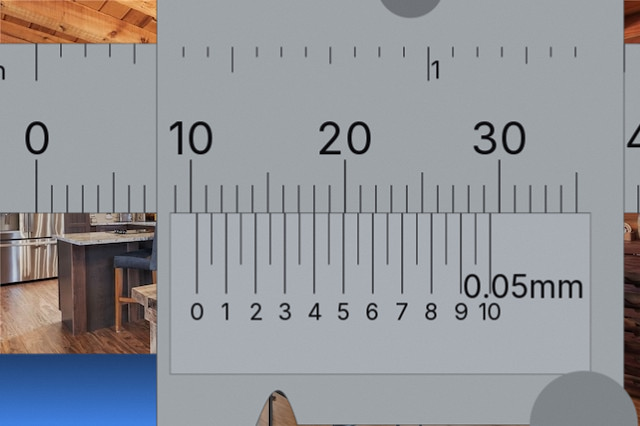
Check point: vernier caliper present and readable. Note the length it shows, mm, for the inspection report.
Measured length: 10.4 mm
